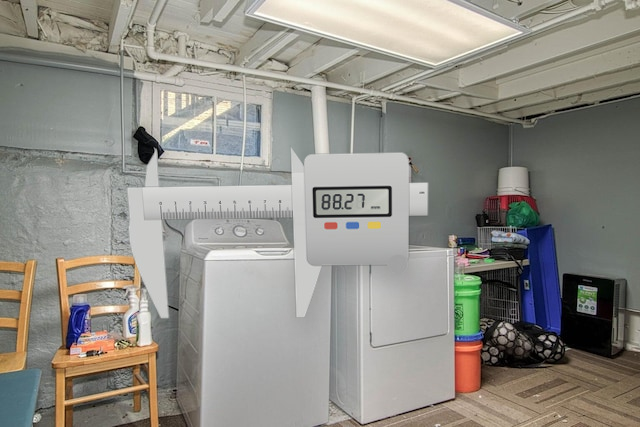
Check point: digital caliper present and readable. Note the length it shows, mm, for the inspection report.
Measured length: 88.27 mm
